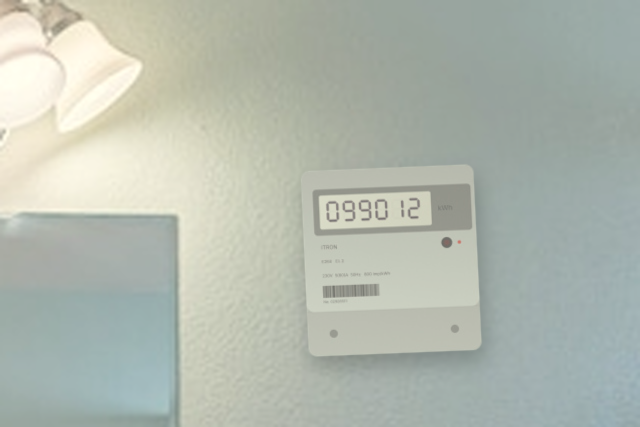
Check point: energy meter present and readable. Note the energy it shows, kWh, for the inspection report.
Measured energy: 99012 kWh
